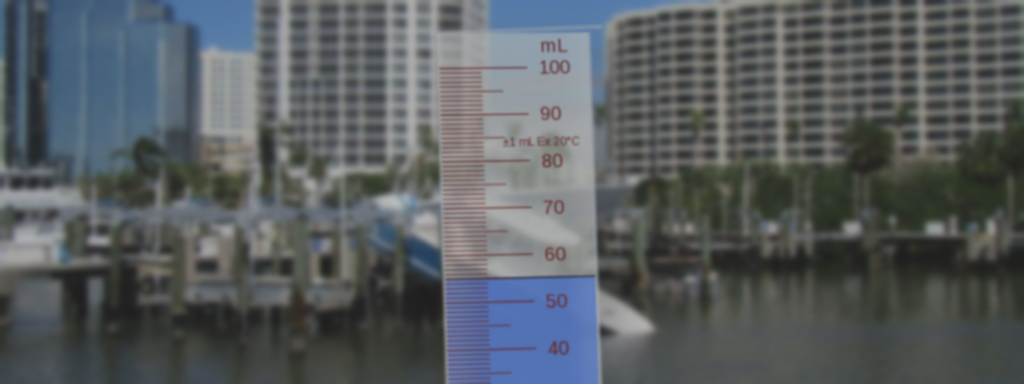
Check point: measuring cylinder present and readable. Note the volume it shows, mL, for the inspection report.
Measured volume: 55 mL
